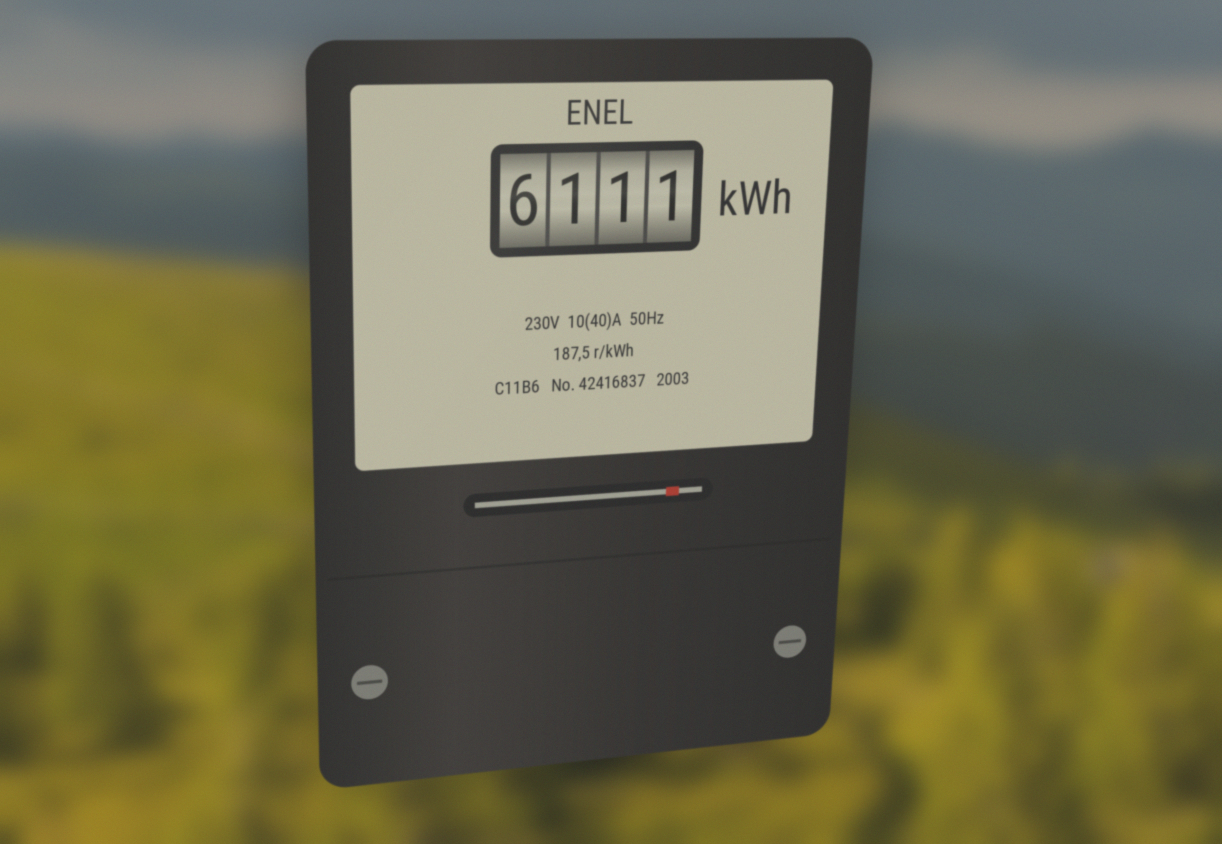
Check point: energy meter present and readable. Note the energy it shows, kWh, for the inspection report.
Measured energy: 6111 kWh
